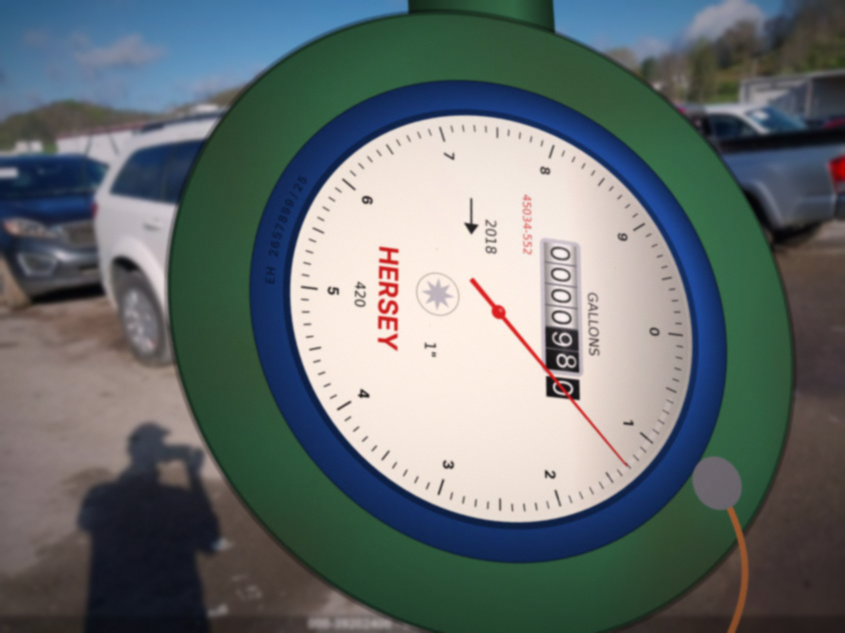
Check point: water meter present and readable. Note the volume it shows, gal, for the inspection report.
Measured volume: 981.3 gal
